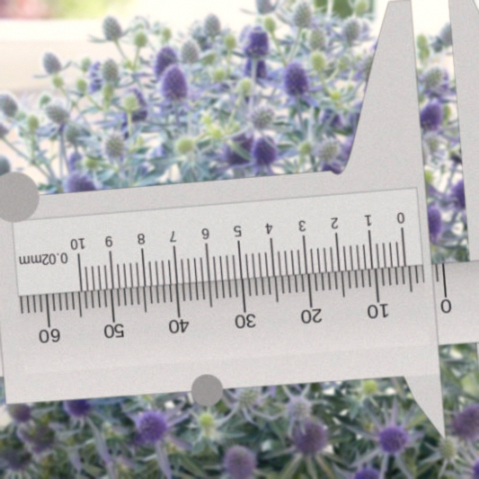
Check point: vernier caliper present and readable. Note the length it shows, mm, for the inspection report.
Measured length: 5.6 mm
